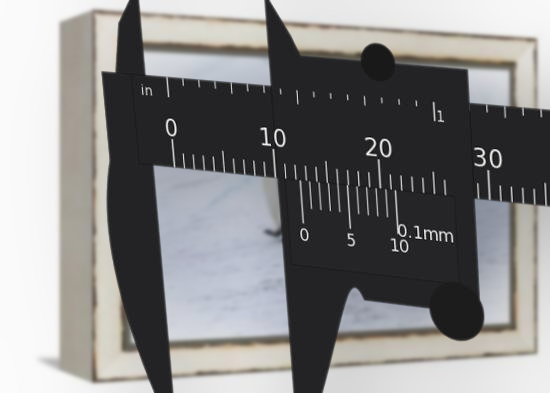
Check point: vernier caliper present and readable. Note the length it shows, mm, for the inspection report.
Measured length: 12.4 mm
